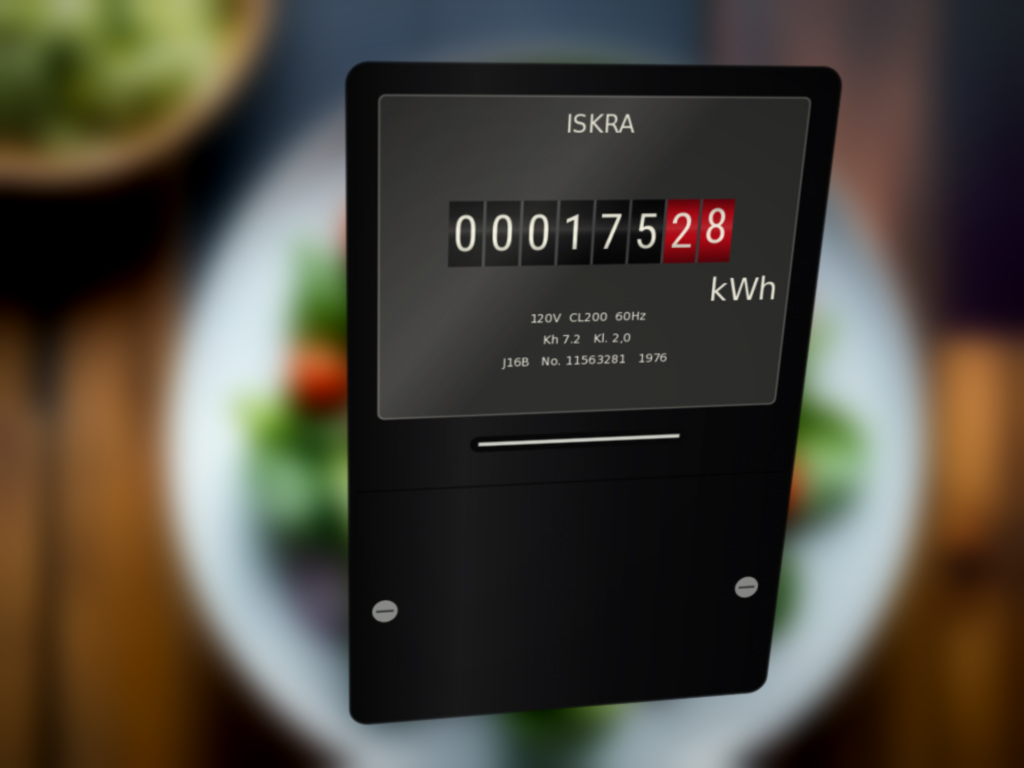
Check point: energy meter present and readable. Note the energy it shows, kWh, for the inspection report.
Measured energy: 175.28 kWh
